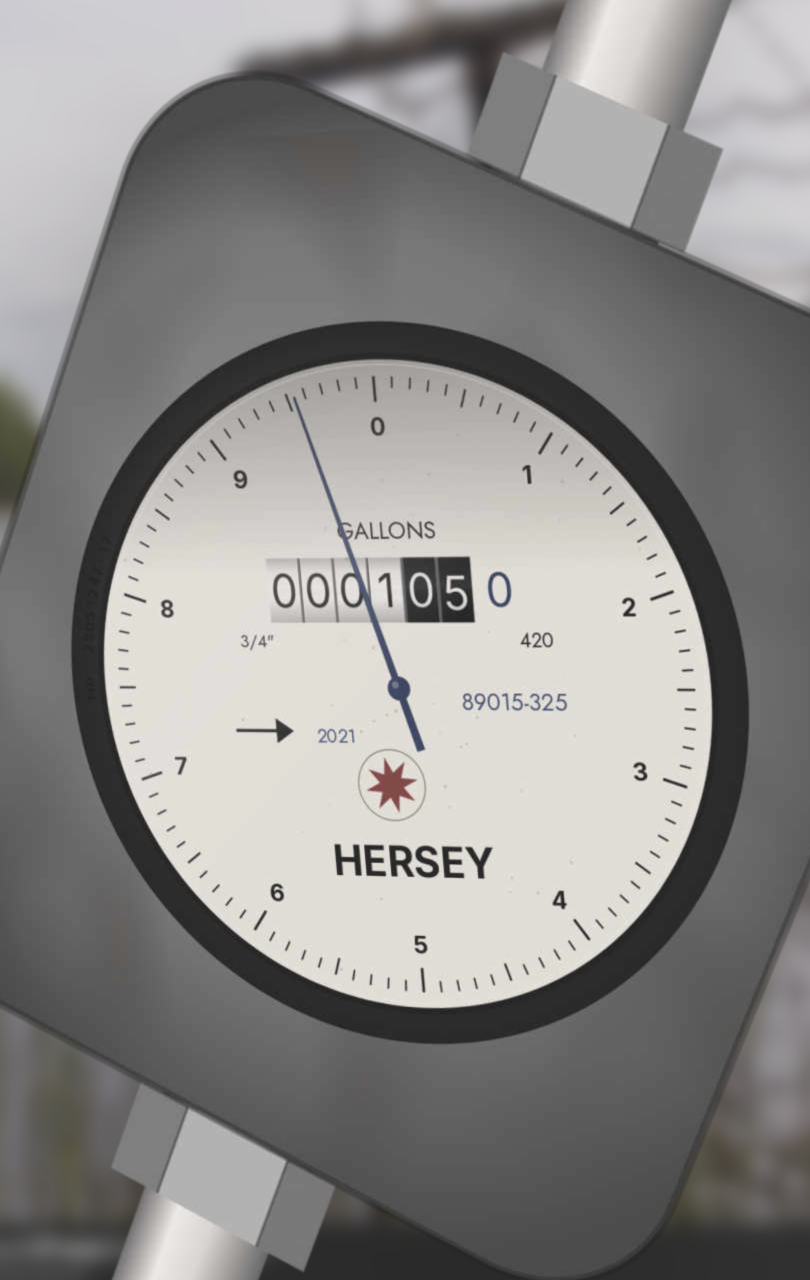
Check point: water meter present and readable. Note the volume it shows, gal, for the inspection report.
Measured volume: 1049.5 gal
